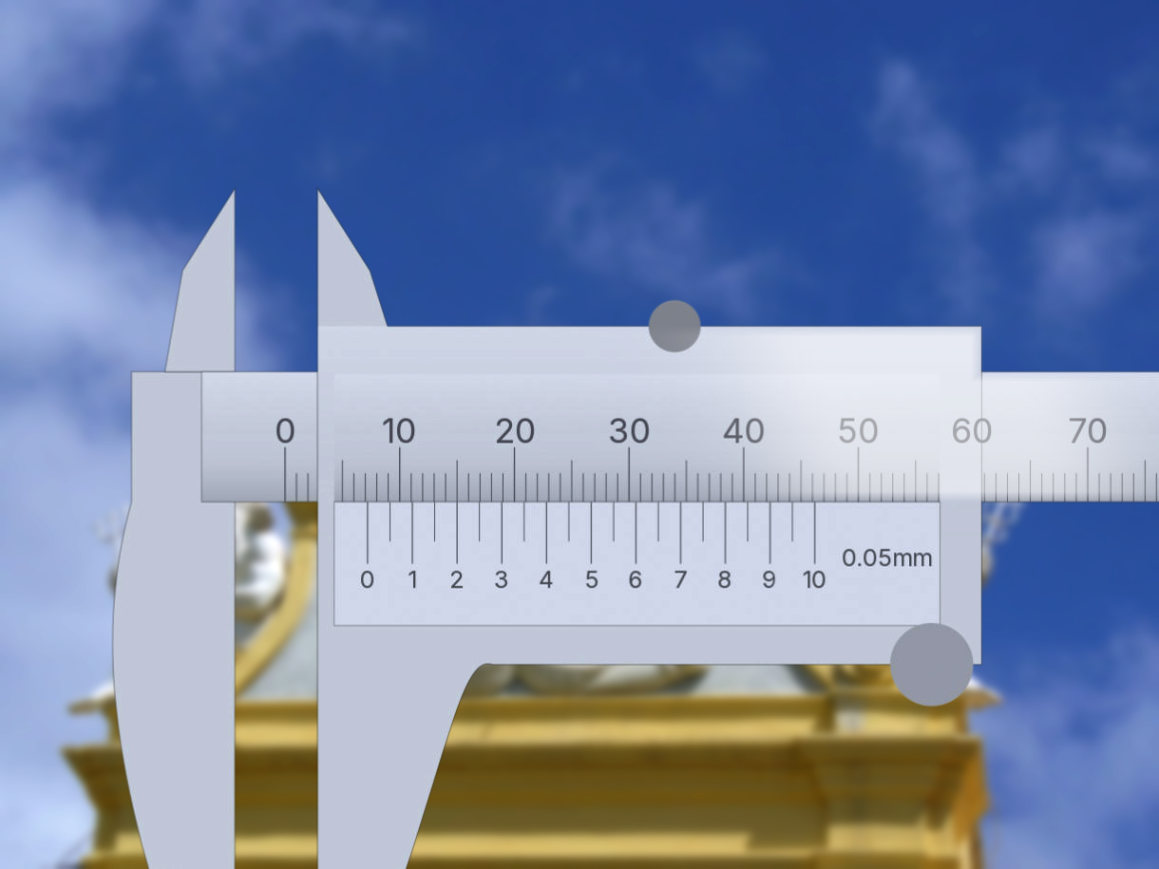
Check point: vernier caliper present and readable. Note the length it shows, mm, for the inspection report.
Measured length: 7.2 mm
